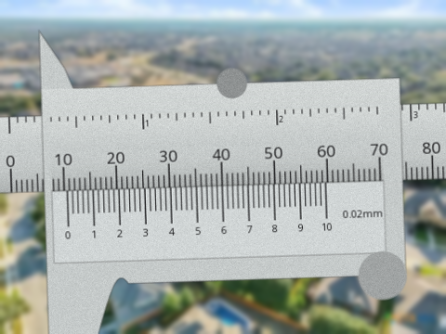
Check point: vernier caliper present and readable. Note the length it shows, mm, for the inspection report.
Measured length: 10.6 mm
